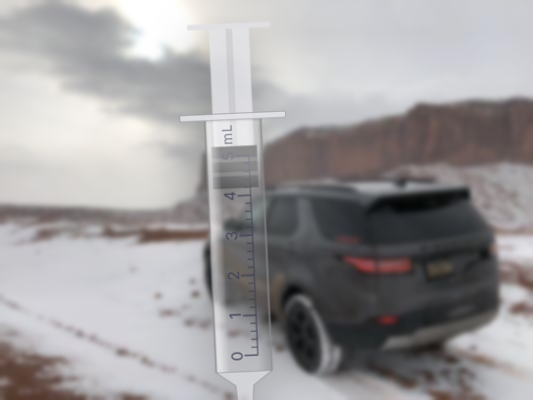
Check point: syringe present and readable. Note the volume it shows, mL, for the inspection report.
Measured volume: 4.2 mL
